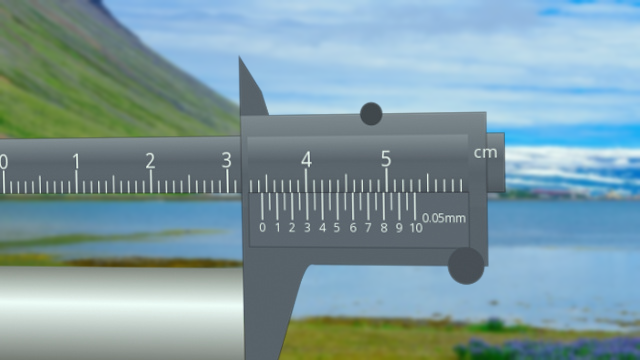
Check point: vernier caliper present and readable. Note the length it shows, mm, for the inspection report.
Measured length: 34.4 mm
